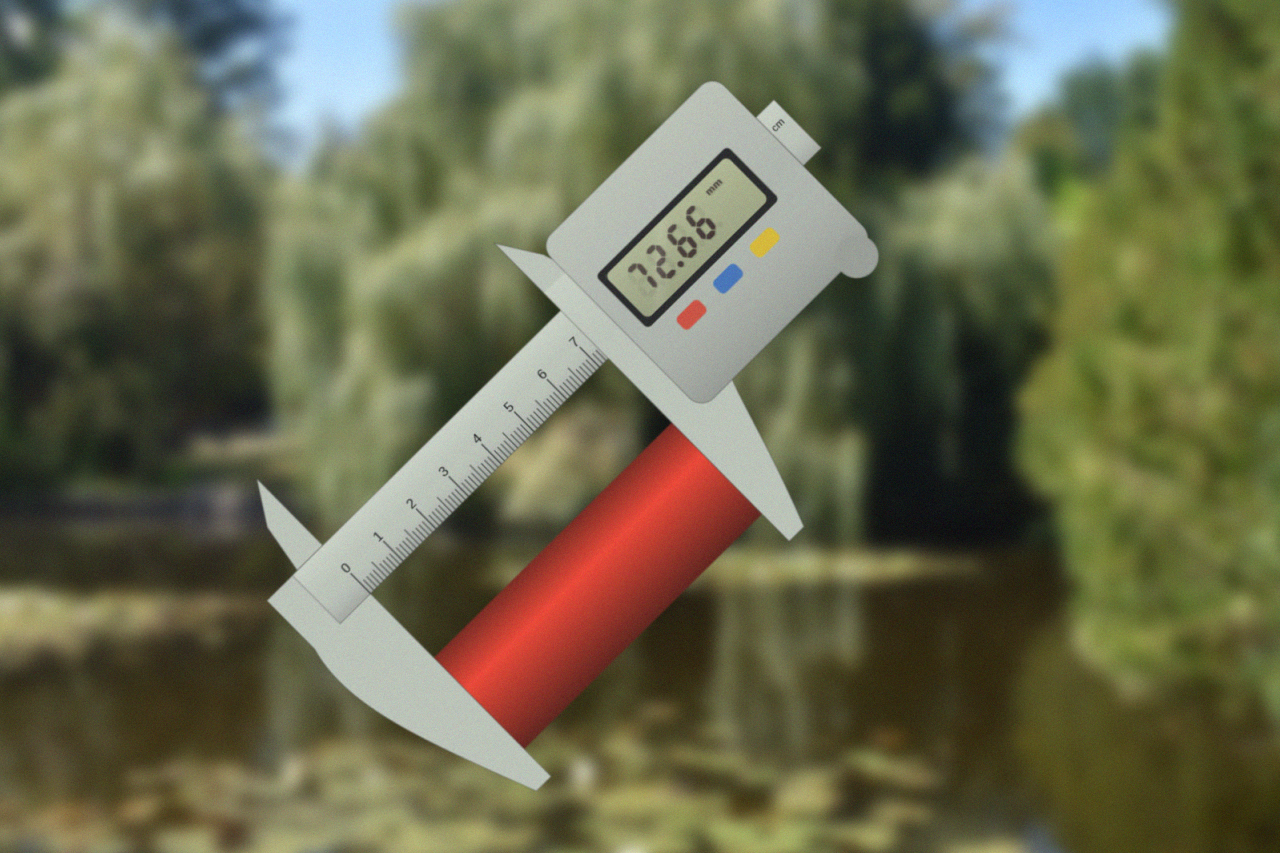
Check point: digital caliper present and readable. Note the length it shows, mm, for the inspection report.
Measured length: 72.66 mm
